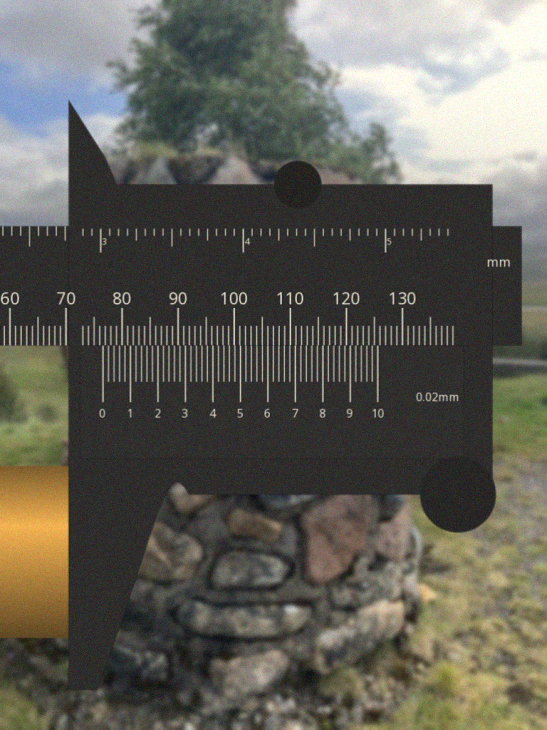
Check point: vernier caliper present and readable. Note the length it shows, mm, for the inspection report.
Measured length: 76.6 mm
